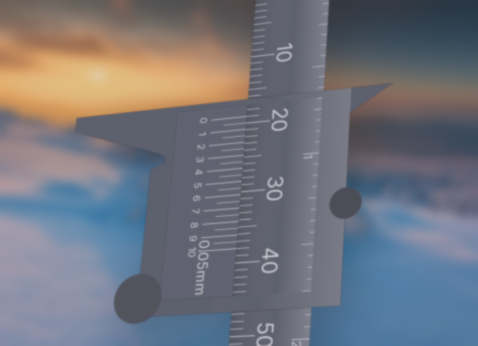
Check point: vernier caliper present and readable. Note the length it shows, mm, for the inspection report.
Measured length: 19.0 mm
